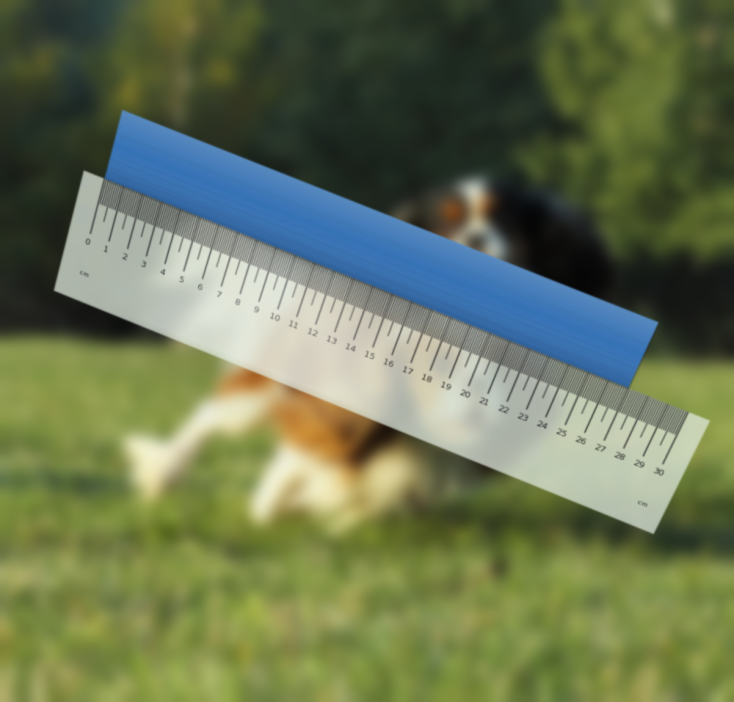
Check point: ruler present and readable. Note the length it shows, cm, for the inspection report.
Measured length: 27 cm
